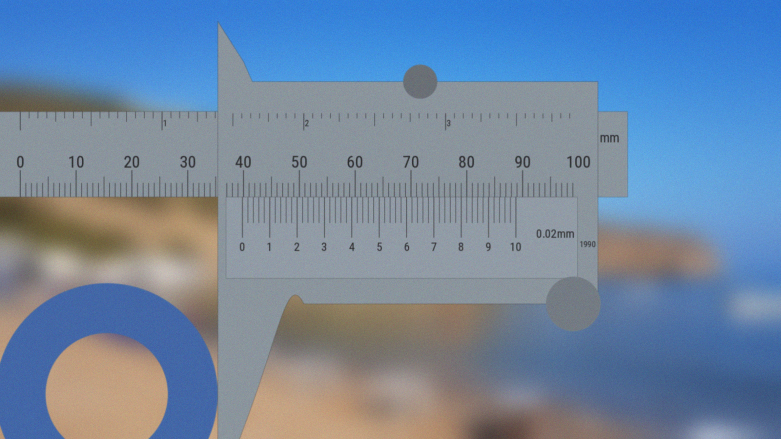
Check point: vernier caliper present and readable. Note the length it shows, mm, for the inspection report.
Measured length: 39.8 mm
